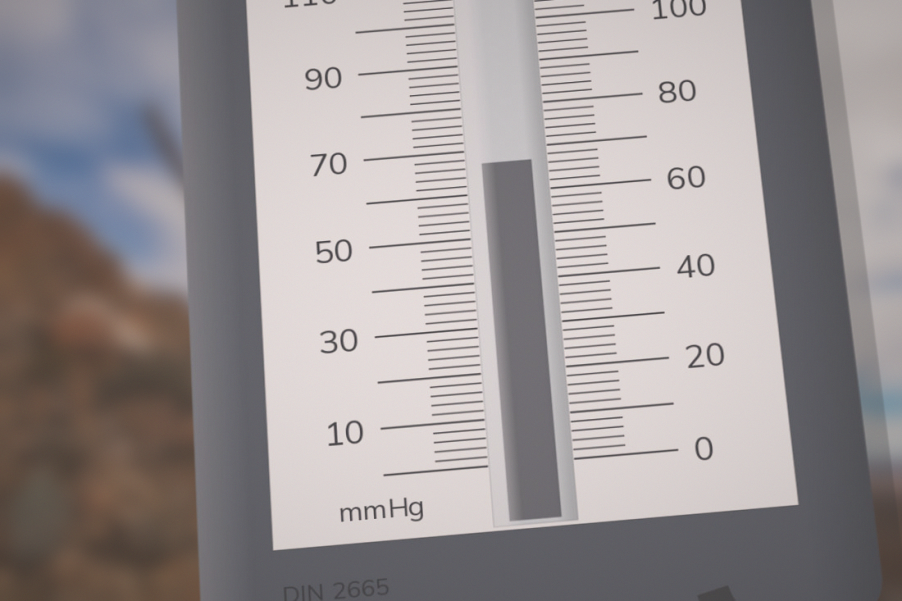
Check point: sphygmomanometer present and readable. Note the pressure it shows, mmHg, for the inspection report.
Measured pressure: 67 mmHg
